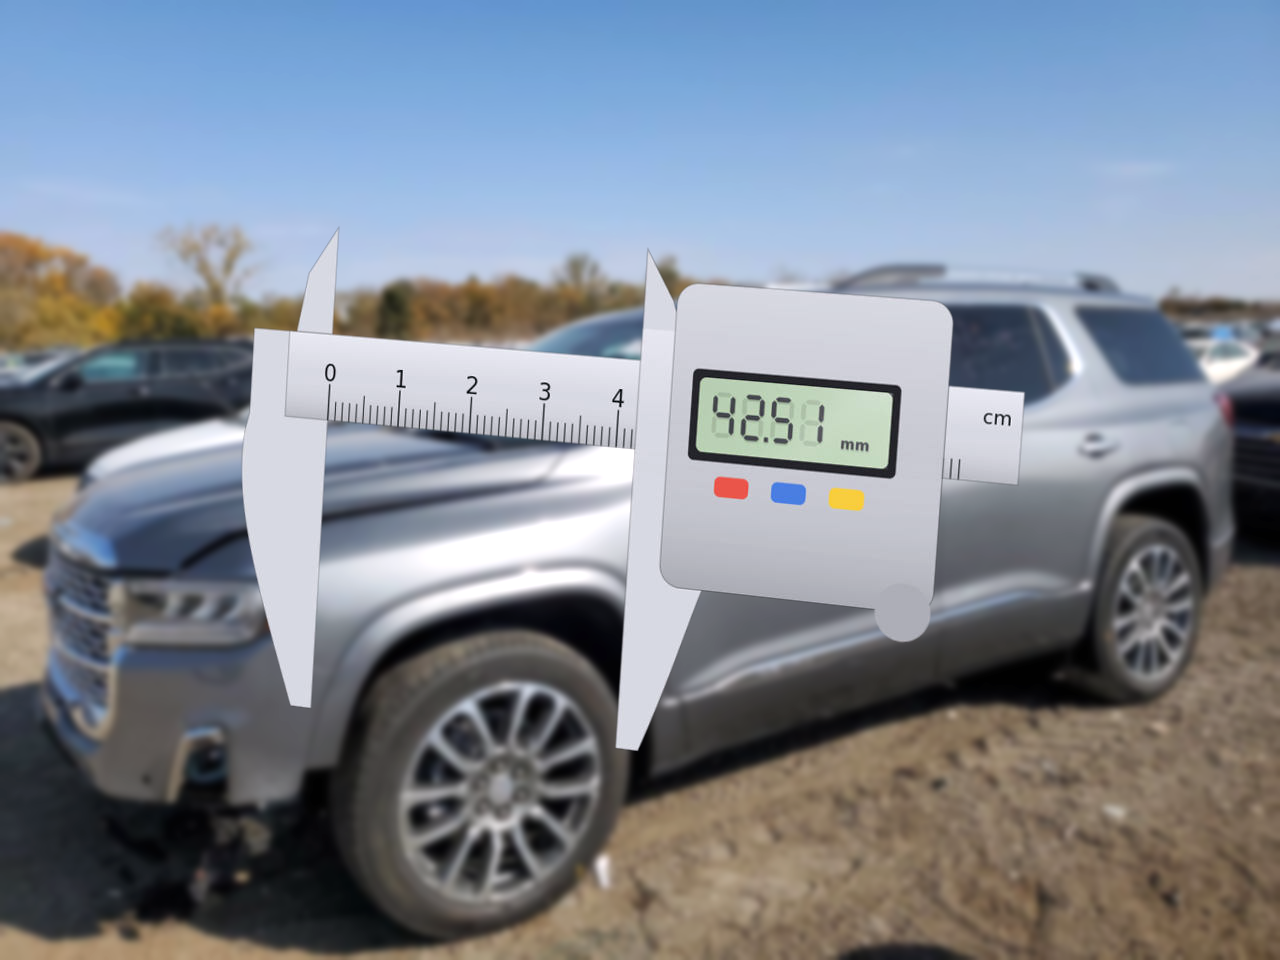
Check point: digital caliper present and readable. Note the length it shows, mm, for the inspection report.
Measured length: 42.51 mm
